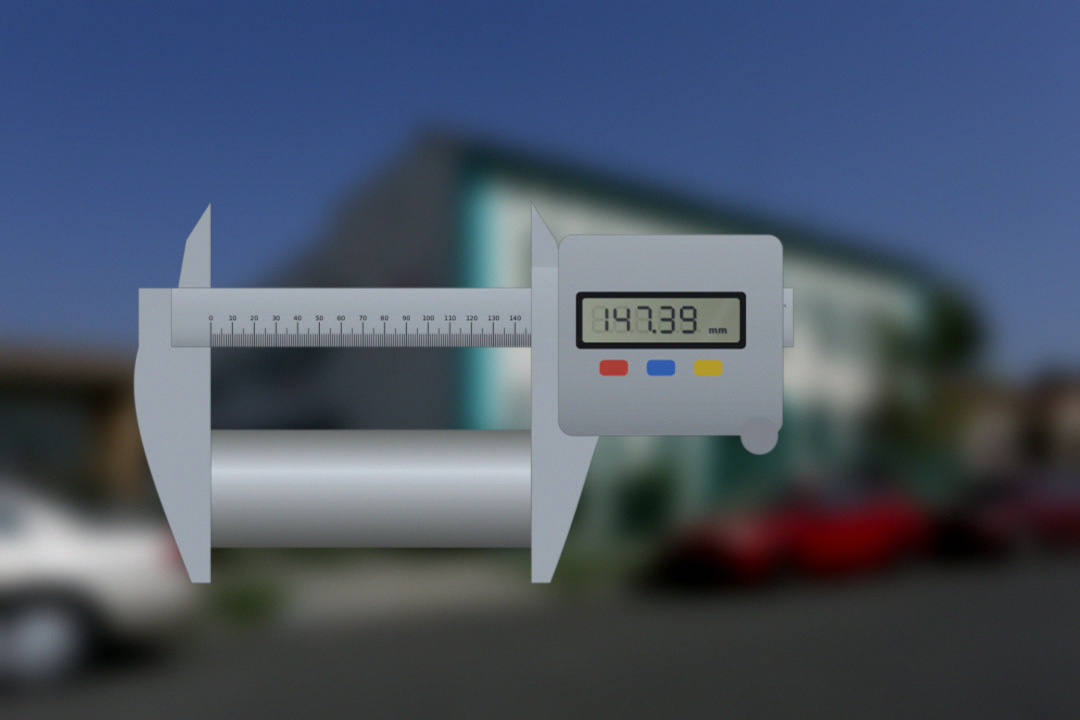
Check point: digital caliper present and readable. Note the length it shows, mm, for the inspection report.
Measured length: 147.39 mm
